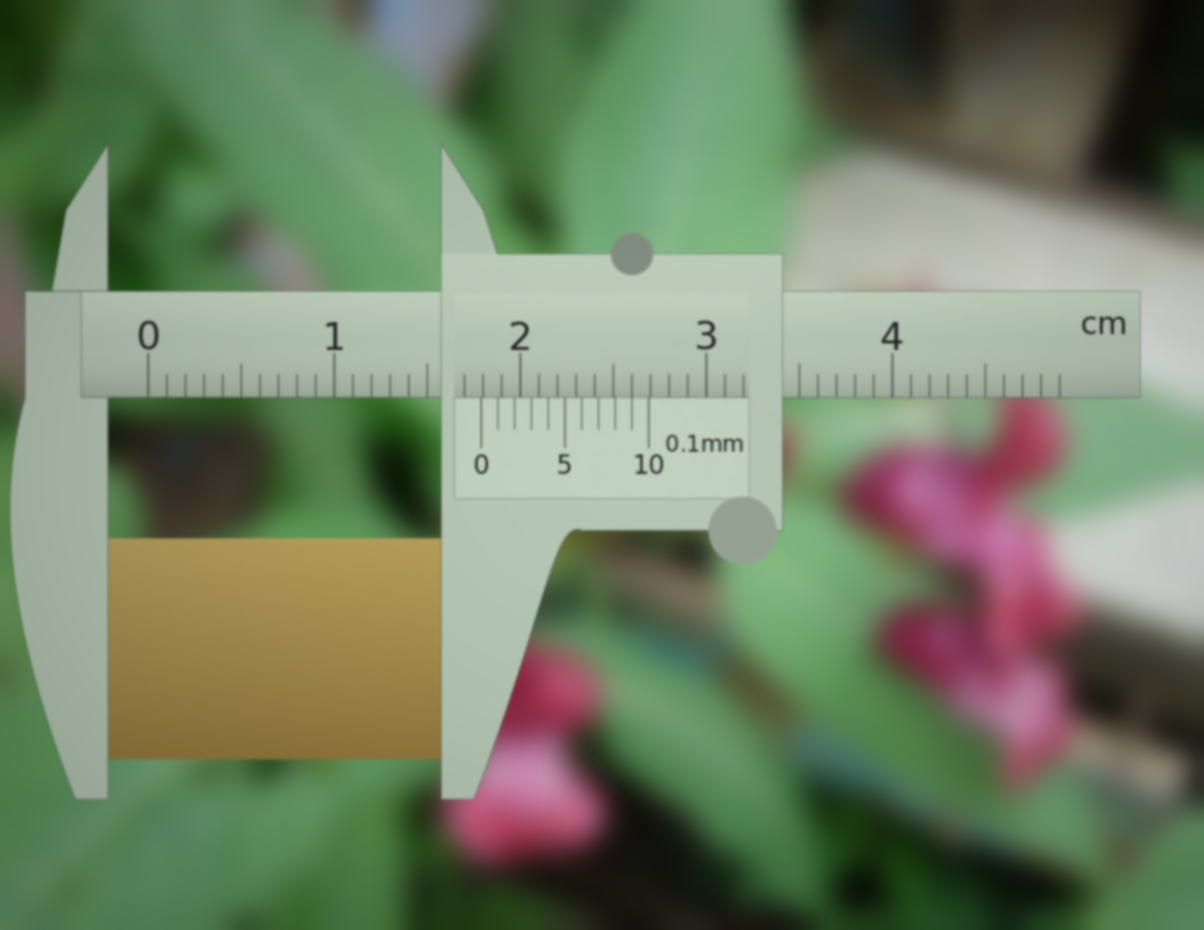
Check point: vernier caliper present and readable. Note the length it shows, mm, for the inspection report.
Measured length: 17.9 mm
